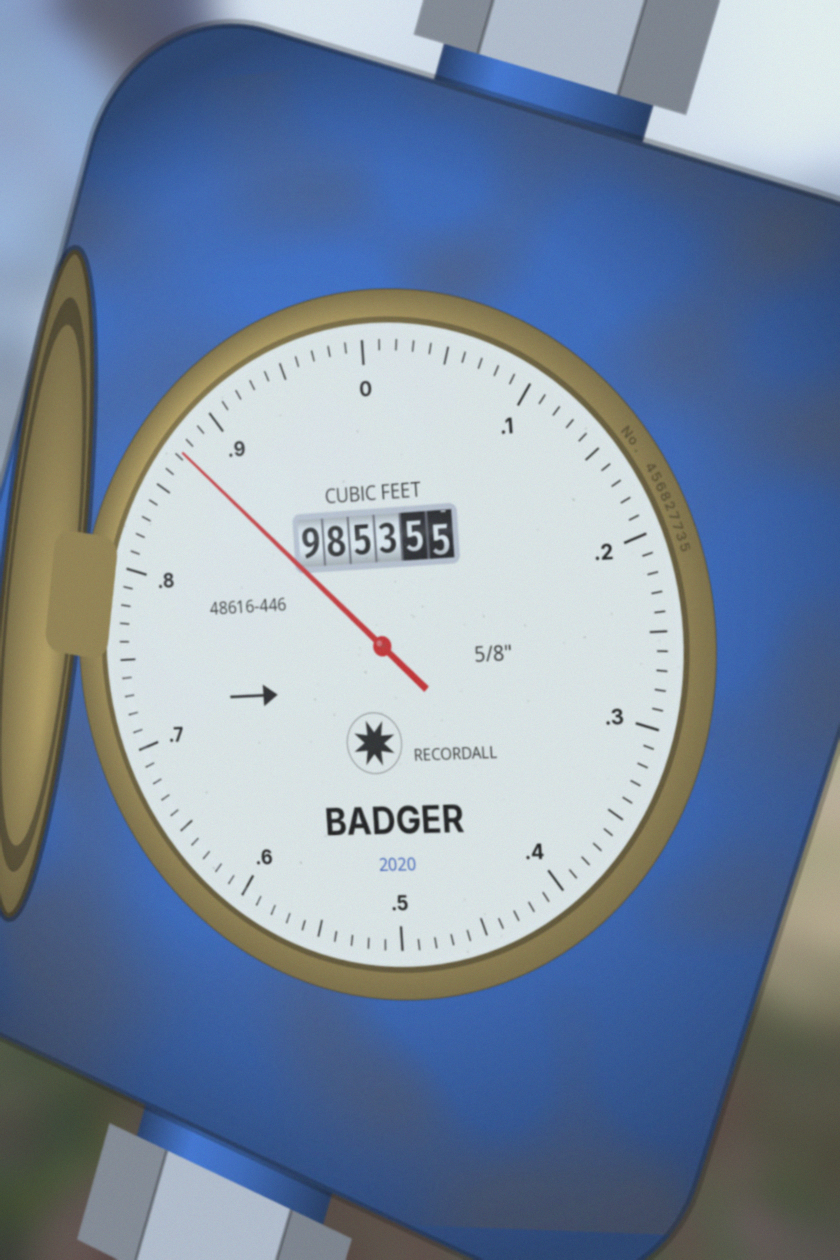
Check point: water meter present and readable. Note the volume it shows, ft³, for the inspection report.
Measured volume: 985354.87 ft³
